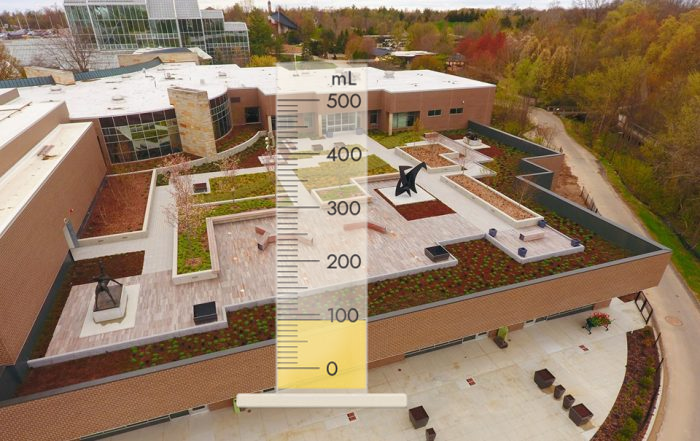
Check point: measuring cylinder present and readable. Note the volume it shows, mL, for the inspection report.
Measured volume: 90 mL
